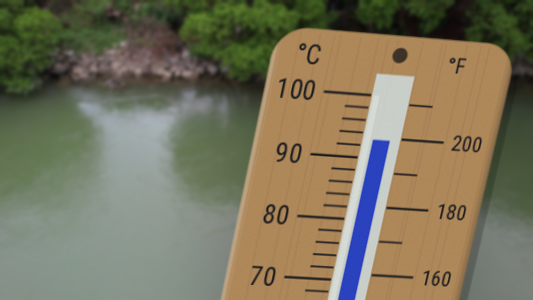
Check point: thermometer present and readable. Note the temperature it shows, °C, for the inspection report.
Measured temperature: 93 °C
